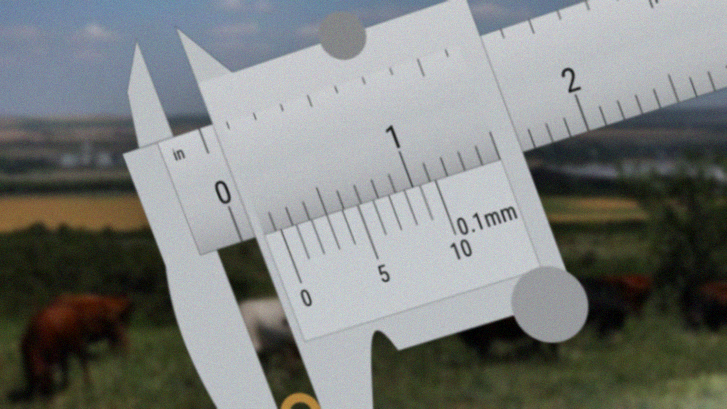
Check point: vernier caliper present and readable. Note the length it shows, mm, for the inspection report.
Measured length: 2.3 mm
